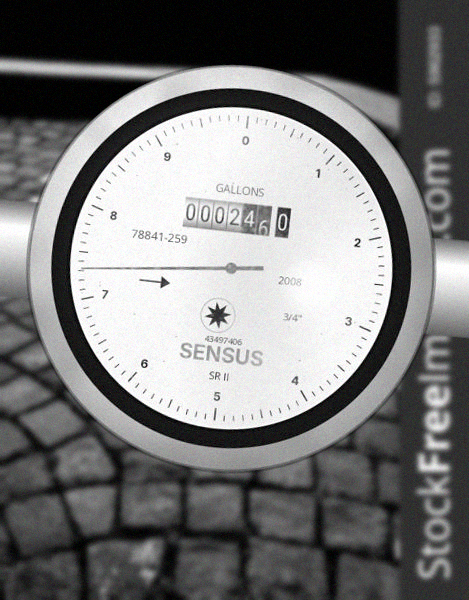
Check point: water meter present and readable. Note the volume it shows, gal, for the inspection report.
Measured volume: 2457.3 gal
